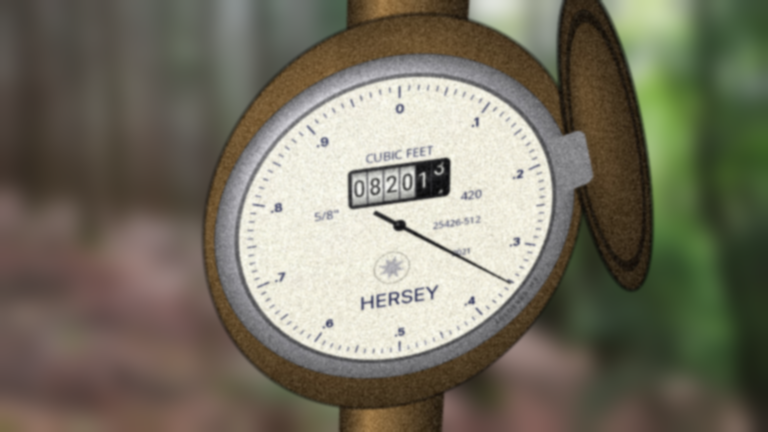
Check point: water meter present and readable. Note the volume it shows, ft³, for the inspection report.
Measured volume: 82013.35 ft³
